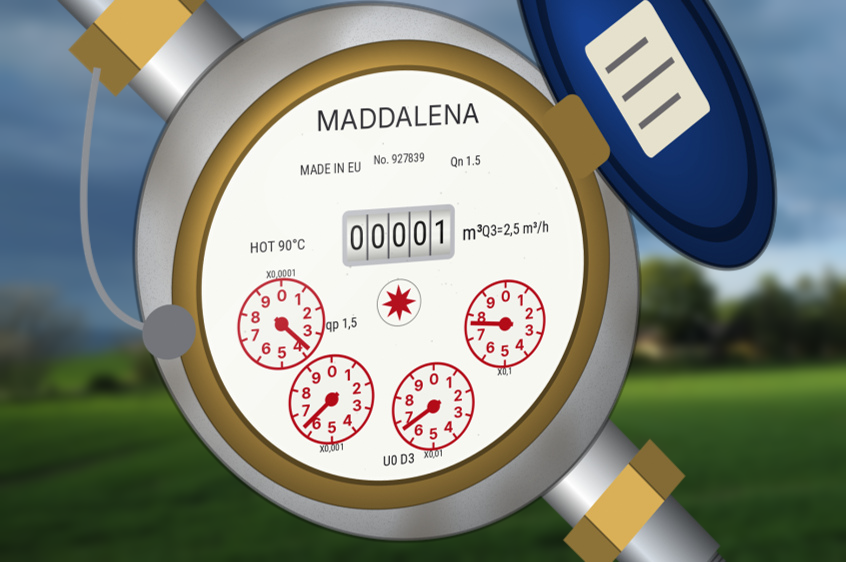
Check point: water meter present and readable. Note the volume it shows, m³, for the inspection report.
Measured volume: 1.7663 m³
